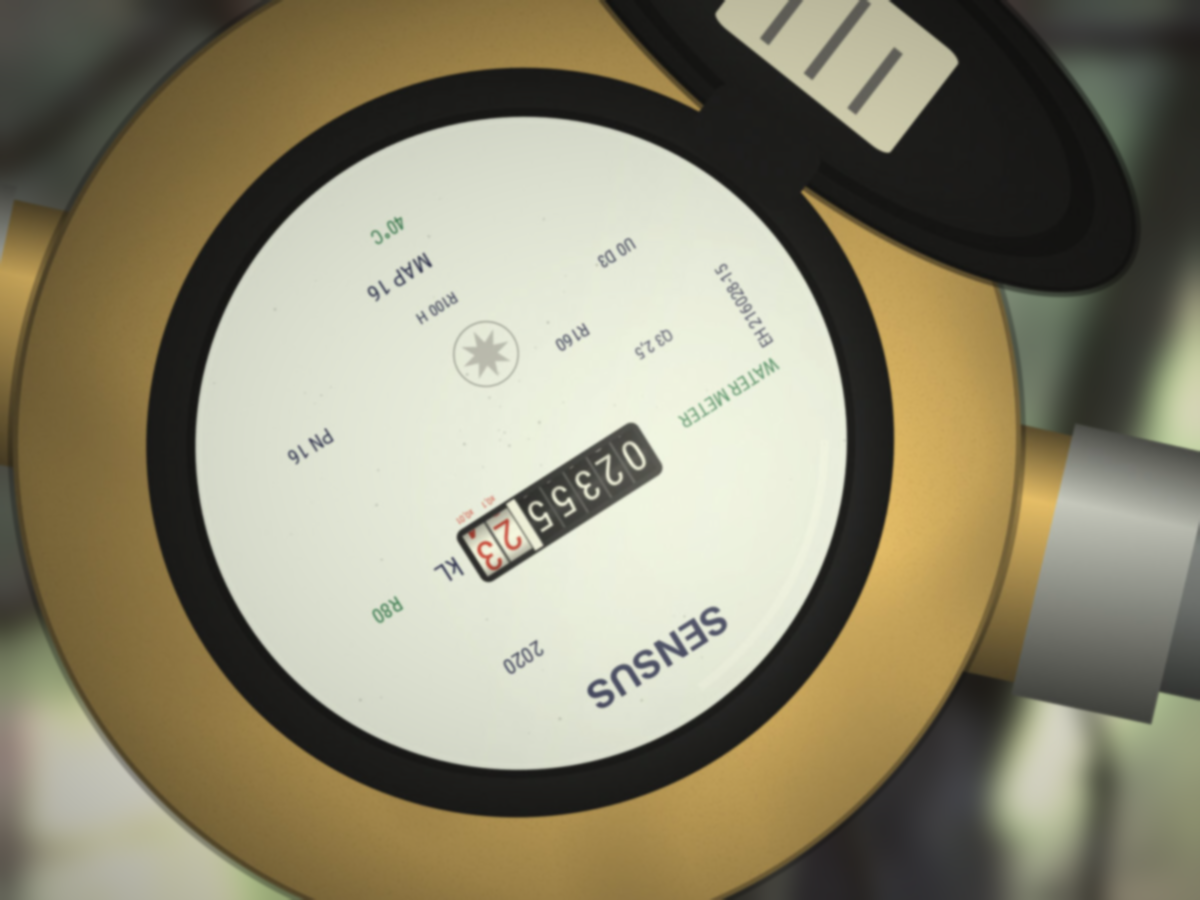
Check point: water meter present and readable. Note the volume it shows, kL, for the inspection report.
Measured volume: 2355.23 kL
